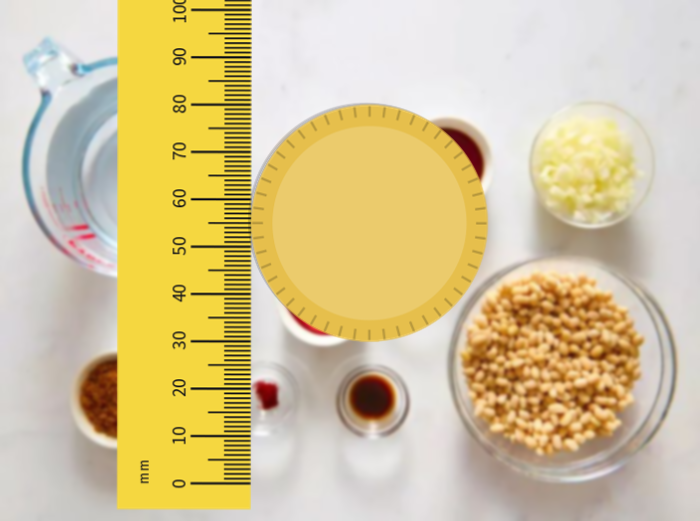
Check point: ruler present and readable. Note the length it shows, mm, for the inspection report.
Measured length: 50 mm
